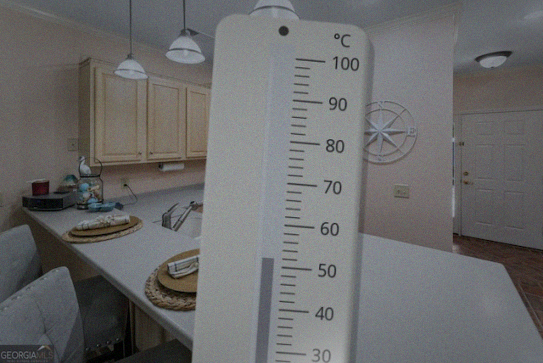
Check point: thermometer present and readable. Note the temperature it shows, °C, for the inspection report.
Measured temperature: 52 °C
